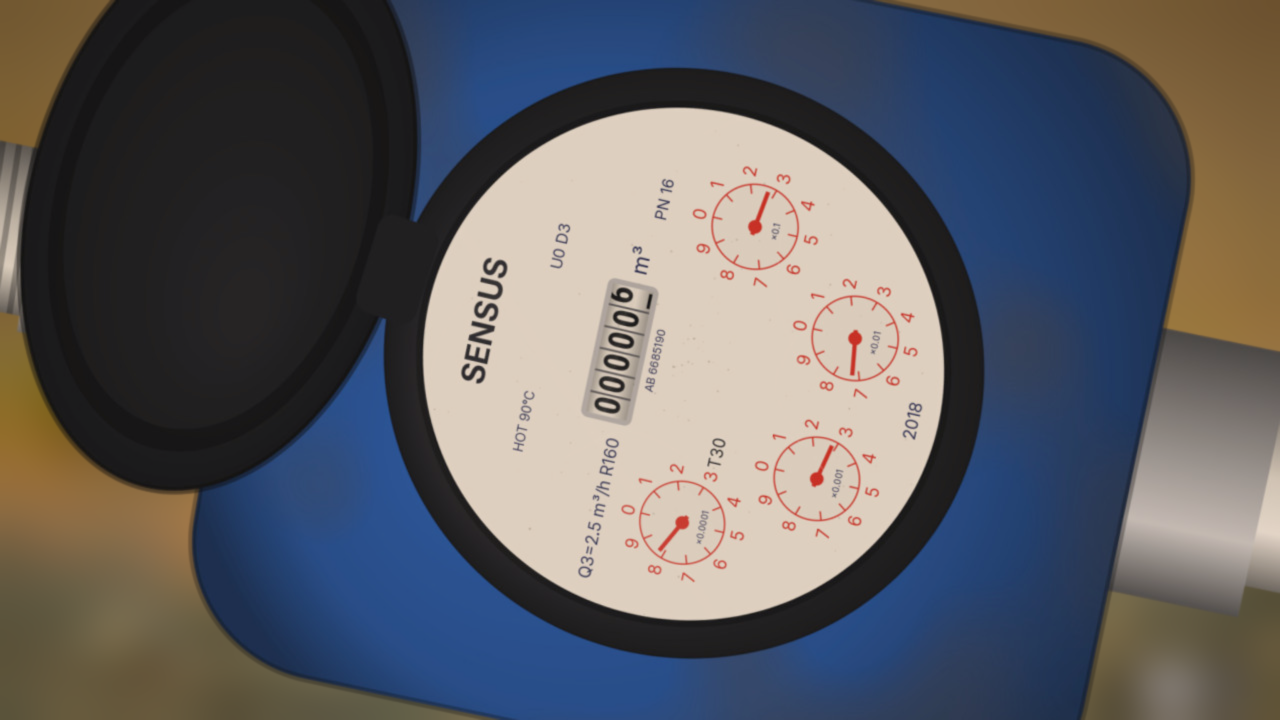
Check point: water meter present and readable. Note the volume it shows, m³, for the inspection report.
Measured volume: 6.2728 m³
